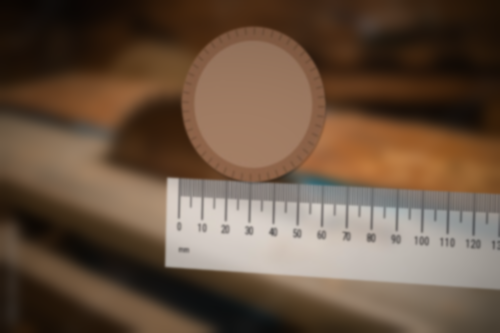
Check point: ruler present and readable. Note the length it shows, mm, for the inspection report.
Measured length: 60 mm
